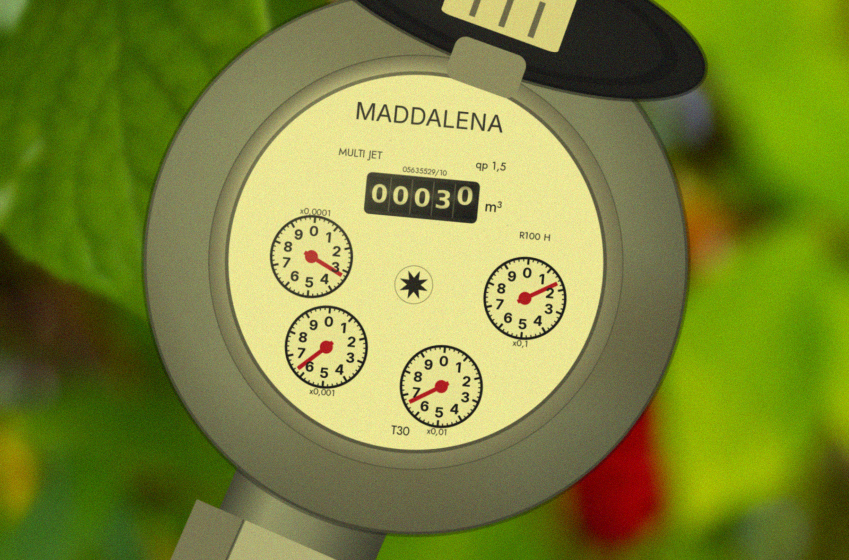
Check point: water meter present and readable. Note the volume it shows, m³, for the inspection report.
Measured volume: 30.1663 m³
